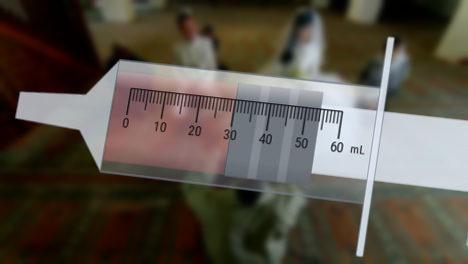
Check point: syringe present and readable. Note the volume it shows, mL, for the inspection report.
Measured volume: 30 mL
